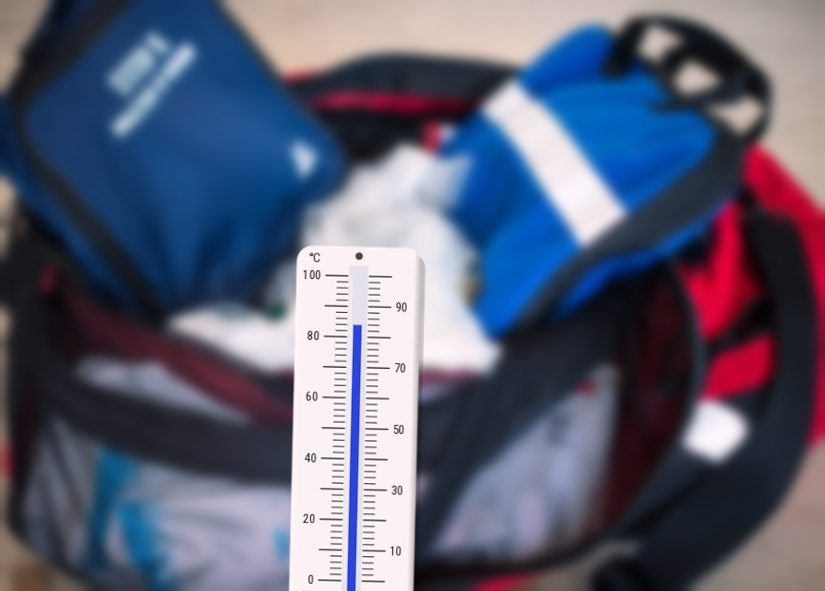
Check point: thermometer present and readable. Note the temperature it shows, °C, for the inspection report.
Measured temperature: 84 °C
